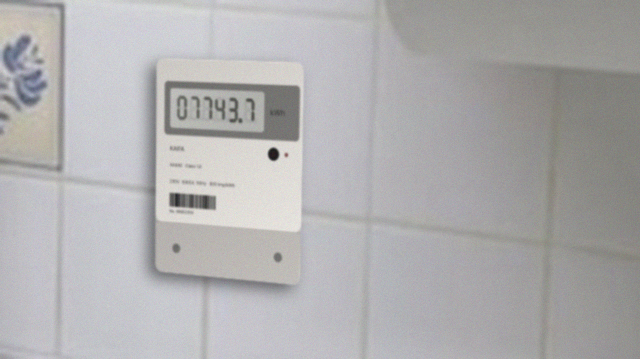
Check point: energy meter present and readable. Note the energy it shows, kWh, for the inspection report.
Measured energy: 7743.7 kWh
